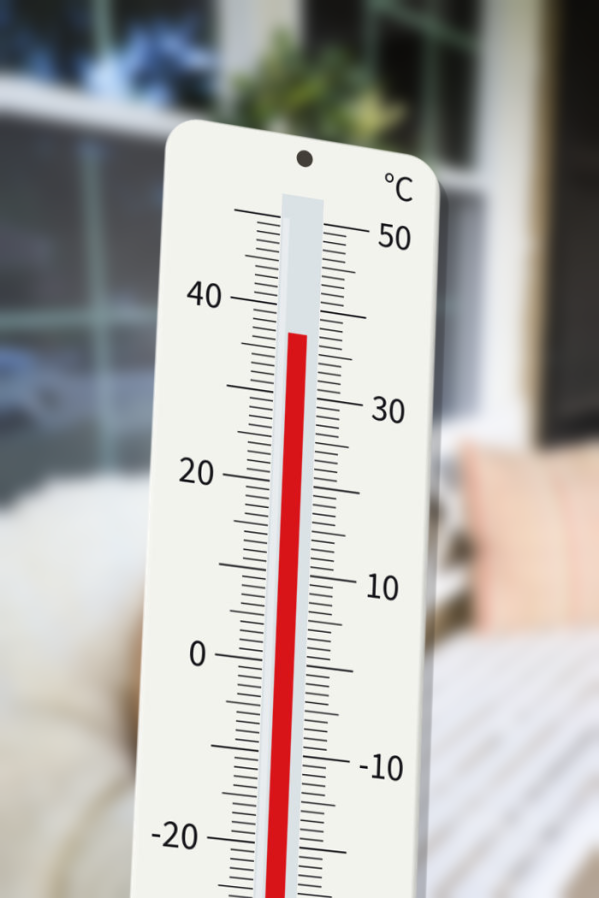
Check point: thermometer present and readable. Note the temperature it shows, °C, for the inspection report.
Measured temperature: 37 °C
